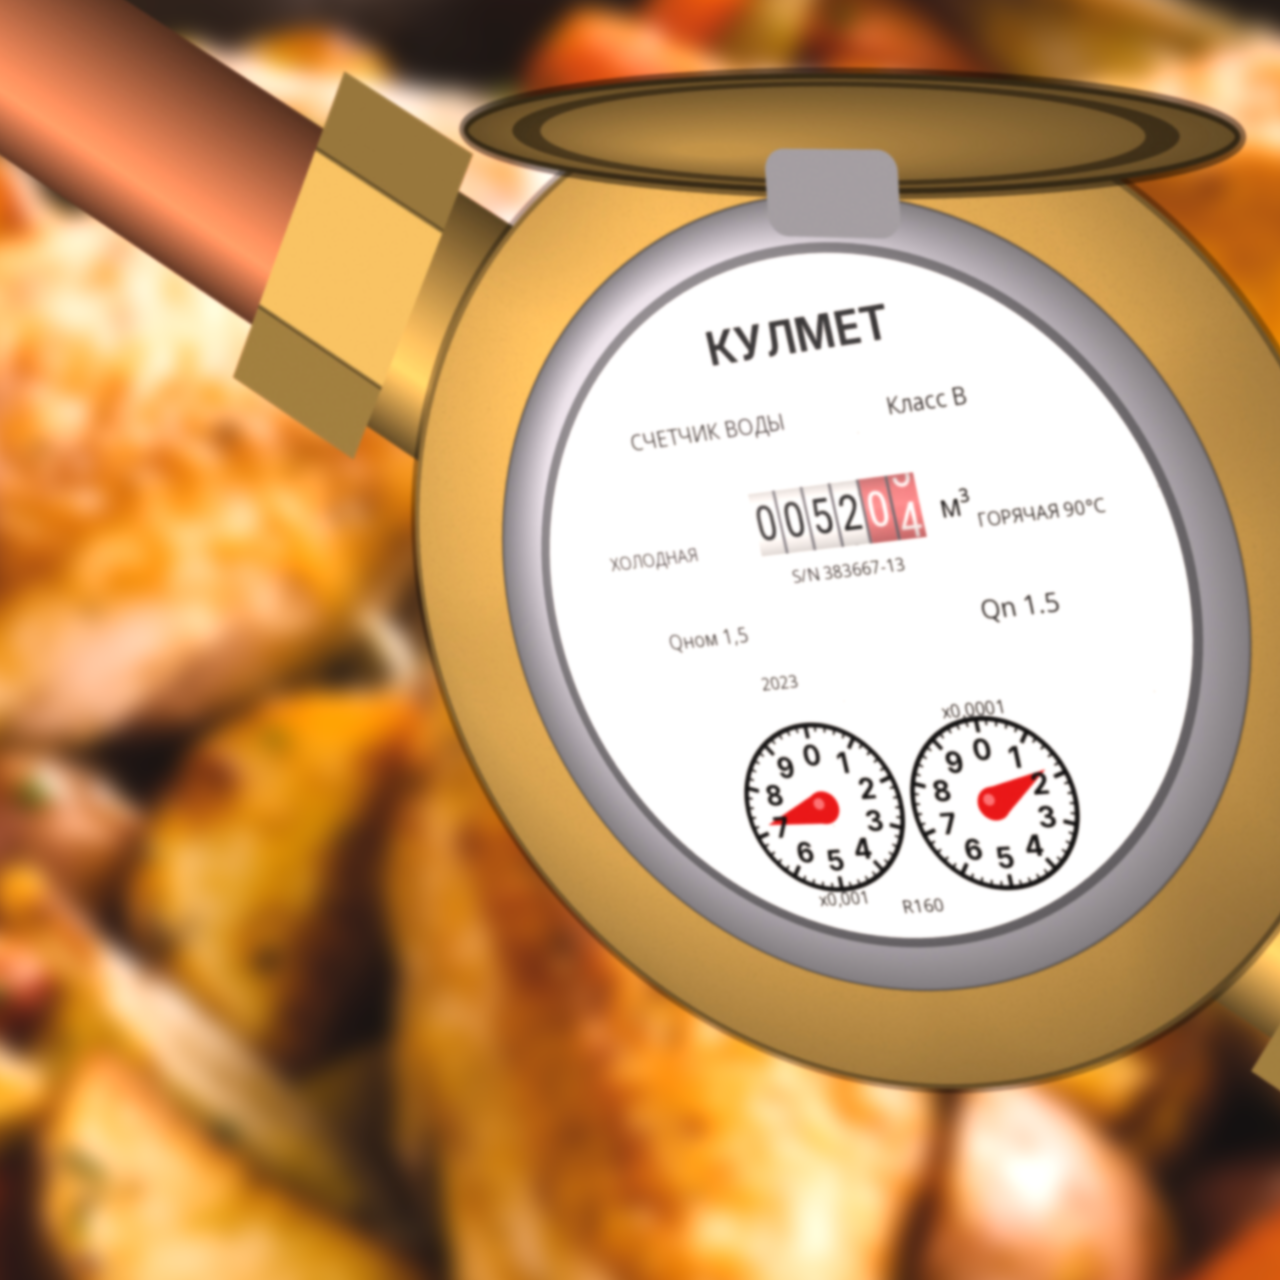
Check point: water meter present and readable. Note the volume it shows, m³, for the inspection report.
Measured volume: 52.0371 m³
